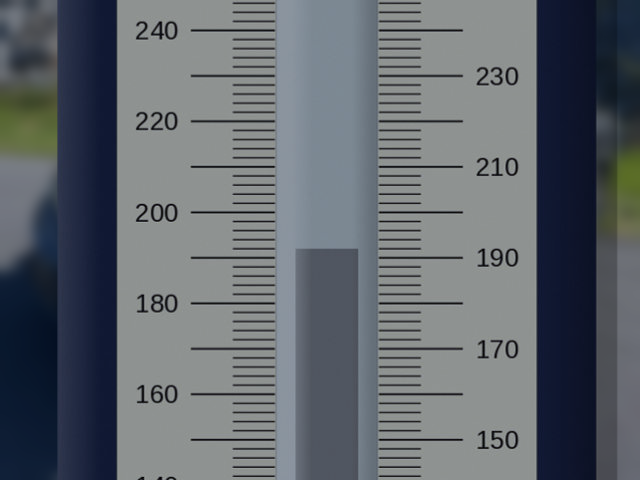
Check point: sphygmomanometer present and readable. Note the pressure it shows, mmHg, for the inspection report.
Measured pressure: 192 mmHg
